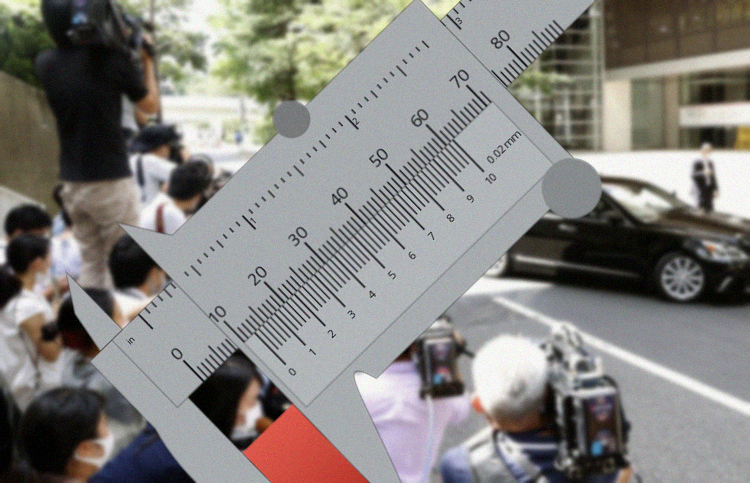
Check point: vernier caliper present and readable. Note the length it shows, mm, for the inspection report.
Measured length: 12.5 mm
